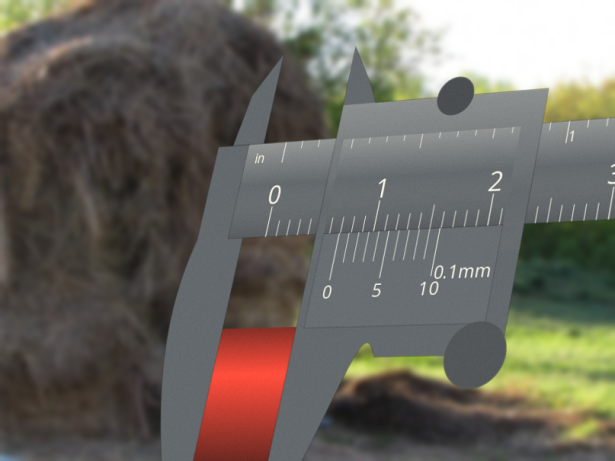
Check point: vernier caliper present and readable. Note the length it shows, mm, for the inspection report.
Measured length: 6.9 mm
